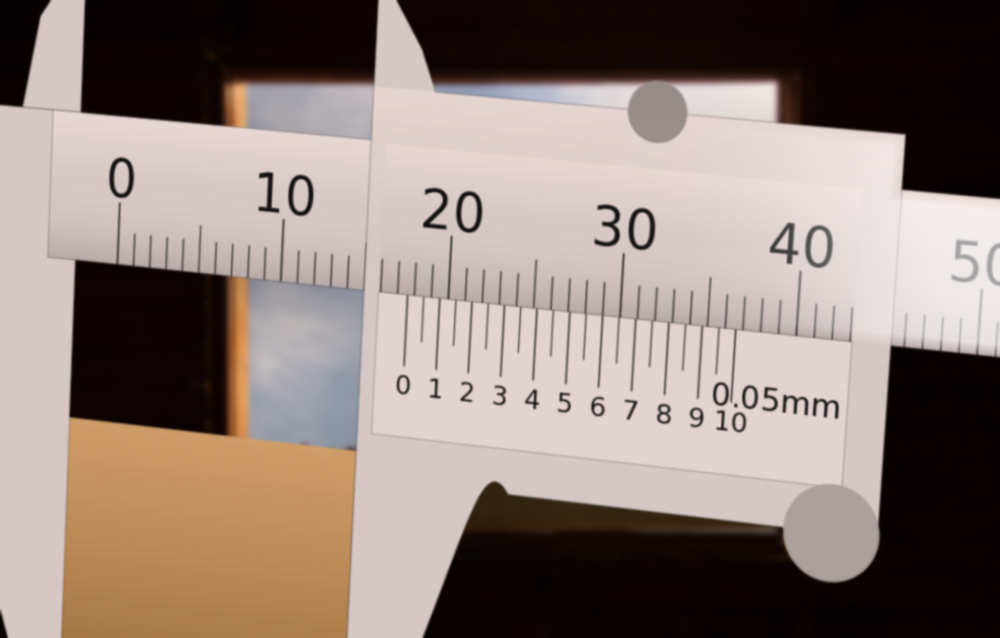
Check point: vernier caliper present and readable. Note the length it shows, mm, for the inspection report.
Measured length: 17.6 mm
